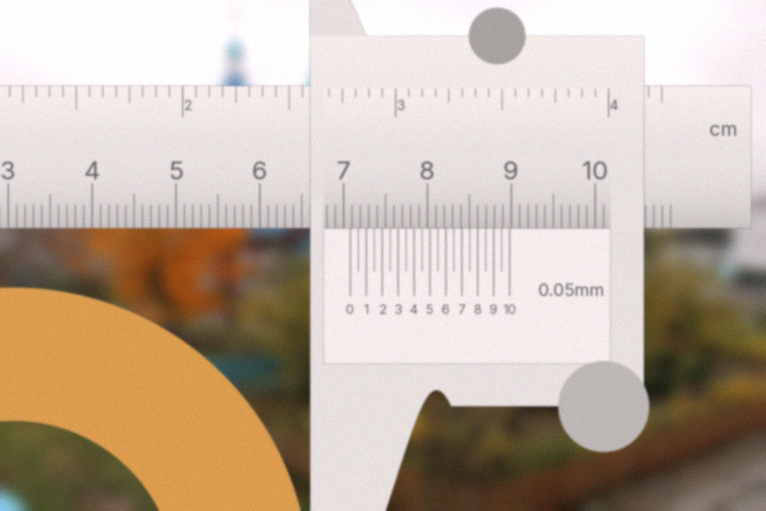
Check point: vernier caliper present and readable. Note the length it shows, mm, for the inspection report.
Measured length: 70.8 mm
